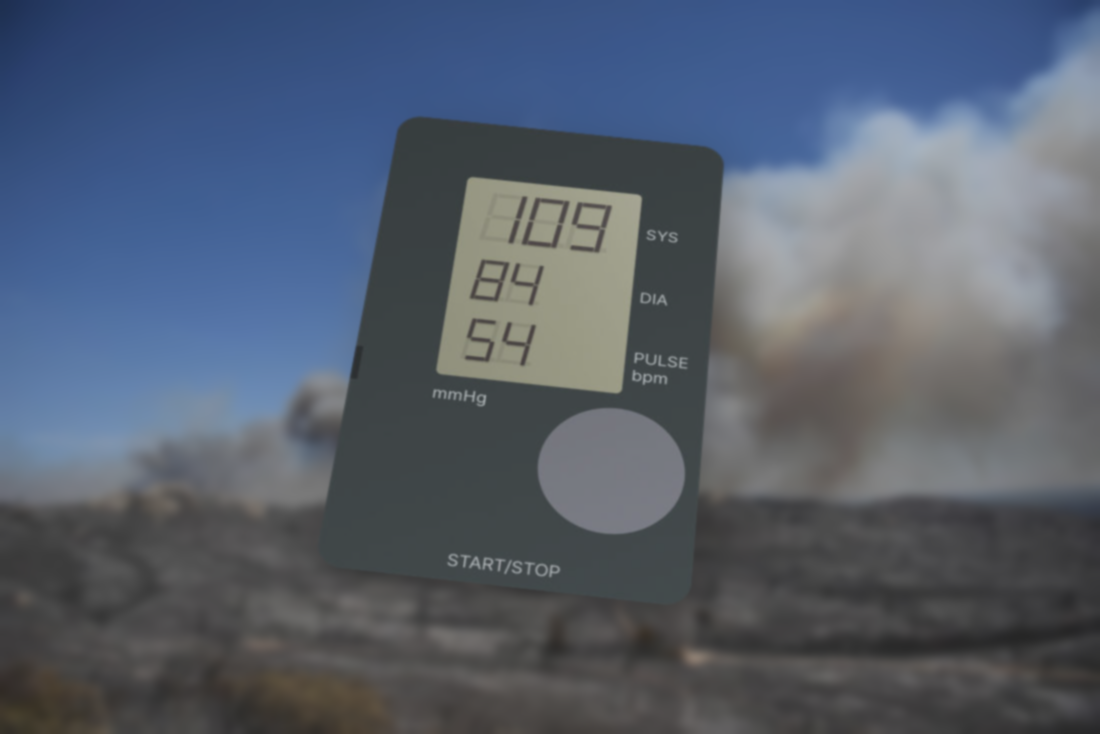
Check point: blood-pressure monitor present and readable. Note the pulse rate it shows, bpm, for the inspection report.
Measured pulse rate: 54 bpm
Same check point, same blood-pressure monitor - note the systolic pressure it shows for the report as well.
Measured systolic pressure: 109 mmHg
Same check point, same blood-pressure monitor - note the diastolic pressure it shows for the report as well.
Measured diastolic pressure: 84 mmHg
